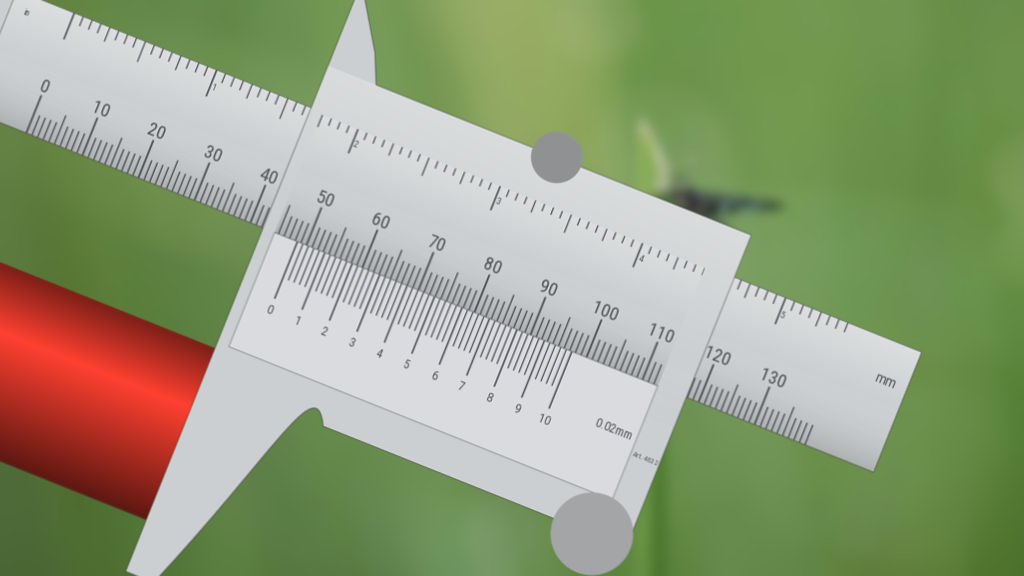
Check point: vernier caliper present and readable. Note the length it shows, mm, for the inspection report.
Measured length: 48.4 mm
